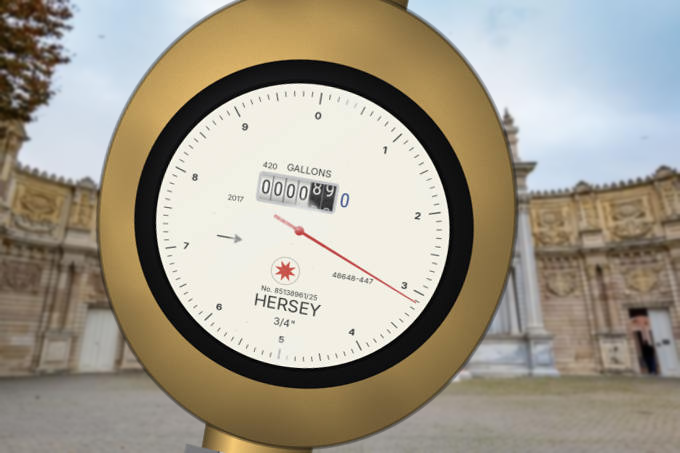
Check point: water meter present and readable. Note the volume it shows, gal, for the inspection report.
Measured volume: 893.1 gal
